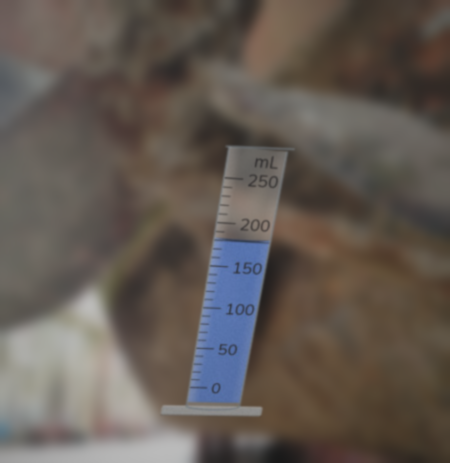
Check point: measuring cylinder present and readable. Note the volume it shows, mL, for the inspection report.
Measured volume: 180 mL
